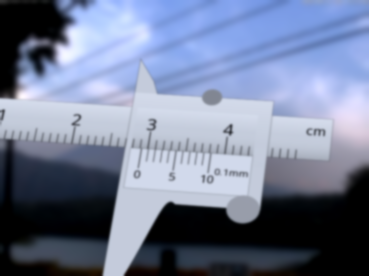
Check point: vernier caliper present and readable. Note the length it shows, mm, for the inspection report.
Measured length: 29.2 mm
